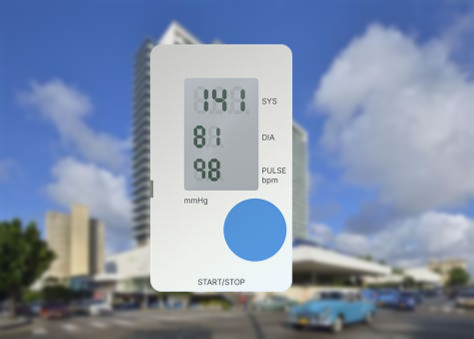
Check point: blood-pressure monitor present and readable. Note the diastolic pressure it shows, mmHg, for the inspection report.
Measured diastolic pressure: 81 mmHg
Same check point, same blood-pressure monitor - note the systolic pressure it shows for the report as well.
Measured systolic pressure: 141 mmHg
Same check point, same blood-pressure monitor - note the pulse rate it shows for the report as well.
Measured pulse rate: 98 bpm
